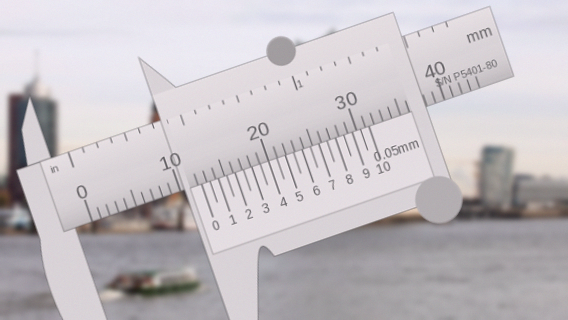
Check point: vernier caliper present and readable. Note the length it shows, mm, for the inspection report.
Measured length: 12.4 mm
